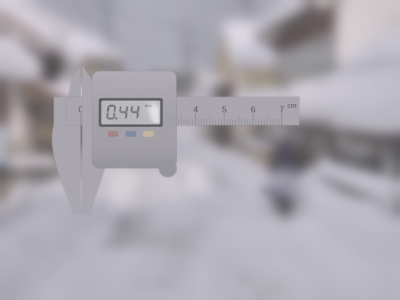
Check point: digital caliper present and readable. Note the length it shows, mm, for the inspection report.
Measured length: 0.44 mm
